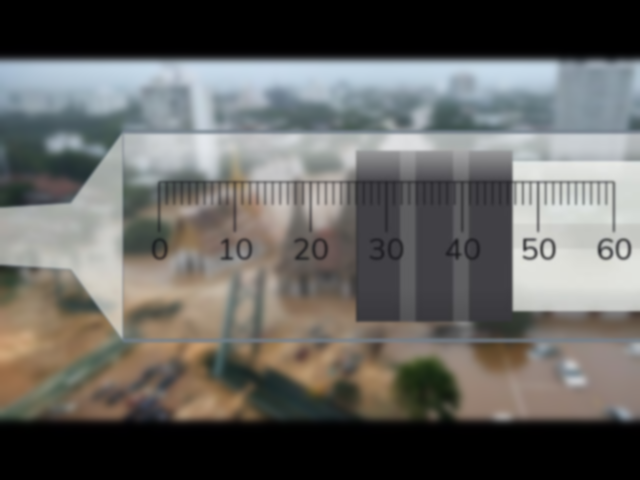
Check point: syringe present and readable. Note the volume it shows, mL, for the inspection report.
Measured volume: 26 mL
